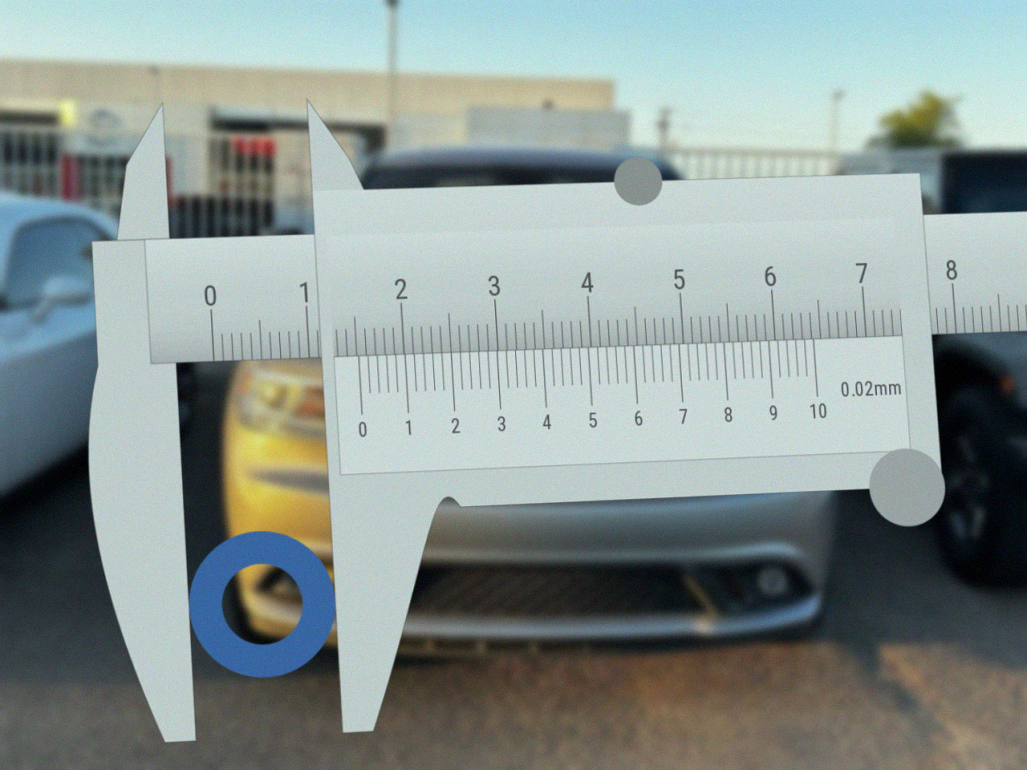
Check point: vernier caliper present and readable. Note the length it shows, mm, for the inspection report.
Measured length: 15.2 mm
